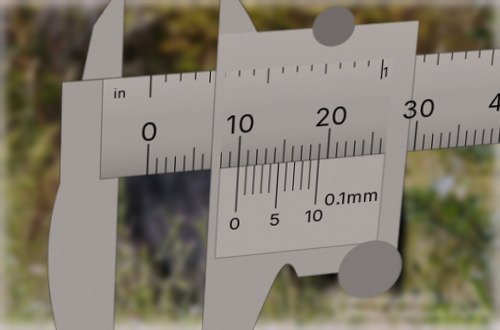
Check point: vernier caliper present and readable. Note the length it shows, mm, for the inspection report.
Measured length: 10.0 mm
